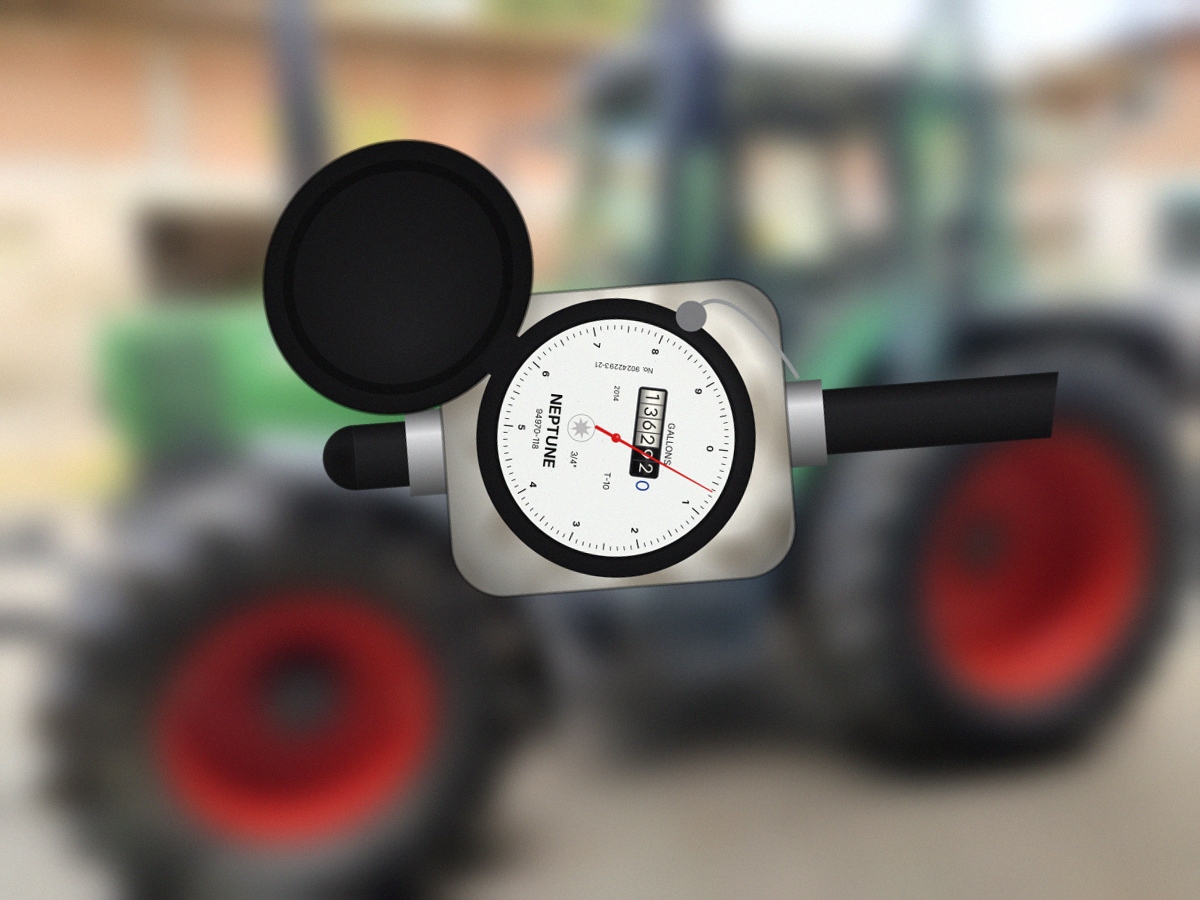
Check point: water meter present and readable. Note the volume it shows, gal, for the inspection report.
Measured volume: 1362920.6 gal
